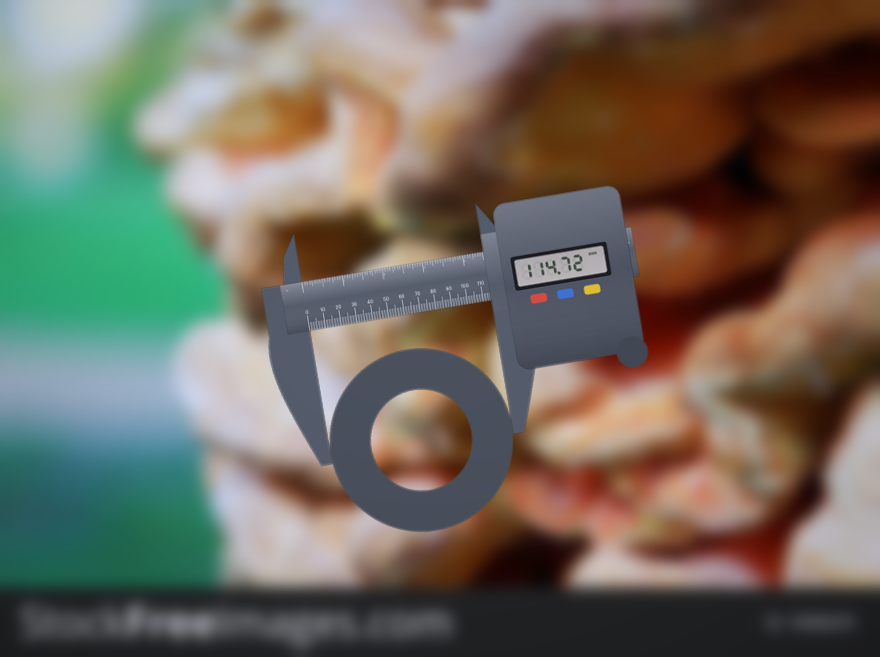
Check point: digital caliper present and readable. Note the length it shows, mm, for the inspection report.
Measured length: 114.72 mm
